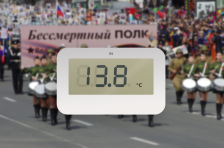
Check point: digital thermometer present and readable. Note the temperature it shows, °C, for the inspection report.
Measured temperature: 13.8 °C
